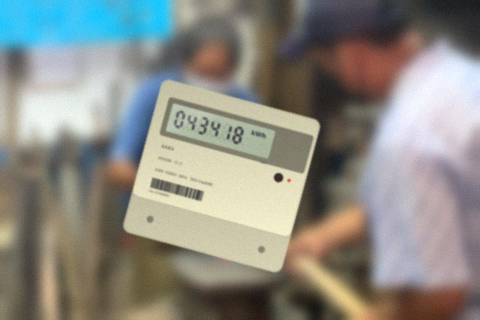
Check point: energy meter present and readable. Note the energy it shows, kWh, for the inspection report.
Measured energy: 43418 kWh
